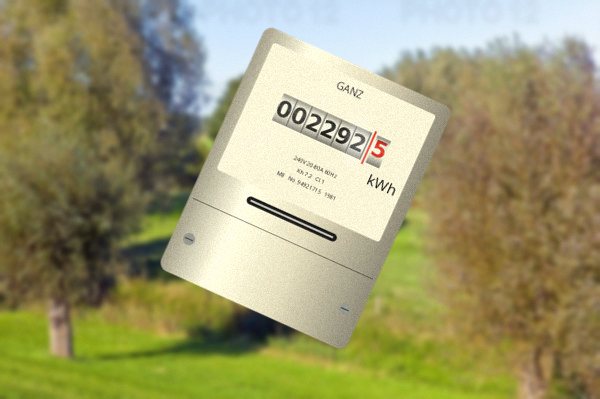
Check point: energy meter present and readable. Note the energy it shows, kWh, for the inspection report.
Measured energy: 2292.5 kWh
